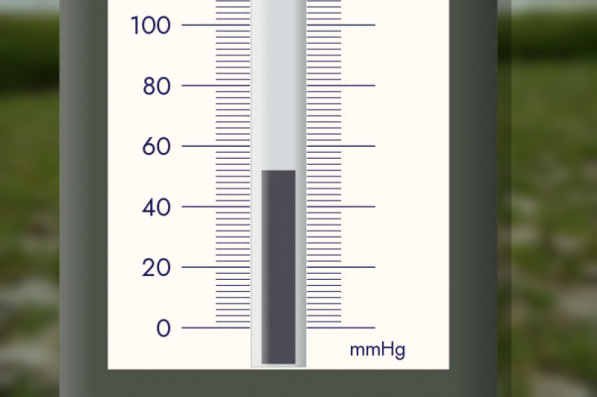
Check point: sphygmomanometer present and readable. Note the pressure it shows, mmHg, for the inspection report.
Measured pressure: 52 mmHg
